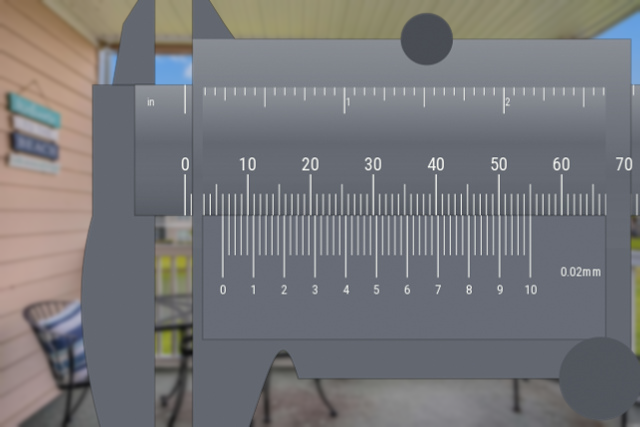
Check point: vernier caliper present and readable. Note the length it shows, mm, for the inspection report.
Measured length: 6.0 mm
